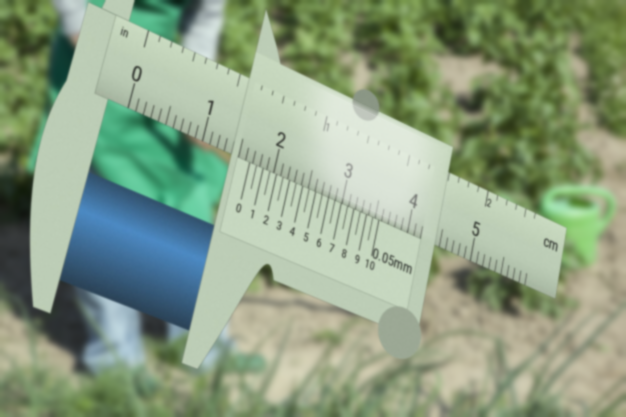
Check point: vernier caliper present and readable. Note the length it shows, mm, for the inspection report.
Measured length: 16.6 mm
